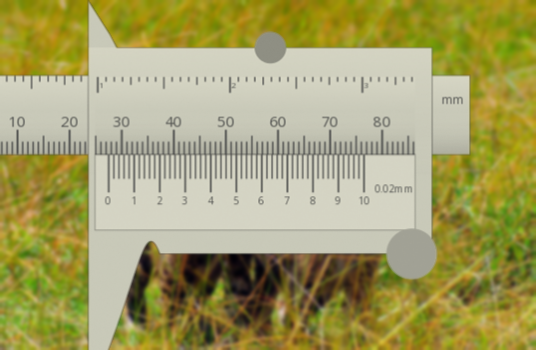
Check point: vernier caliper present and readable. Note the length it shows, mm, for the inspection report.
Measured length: 27.5 mm
